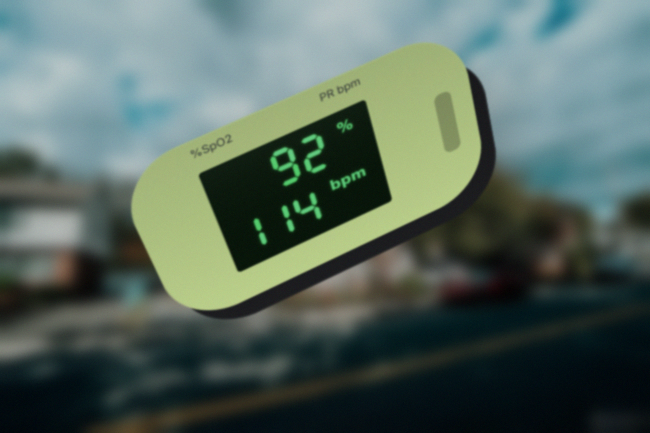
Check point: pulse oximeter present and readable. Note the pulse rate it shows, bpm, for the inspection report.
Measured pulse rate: 114 bpm
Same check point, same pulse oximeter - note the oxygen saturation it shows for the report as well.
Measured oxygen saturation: 92 %
